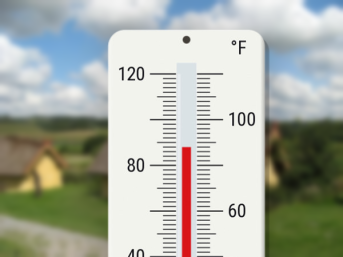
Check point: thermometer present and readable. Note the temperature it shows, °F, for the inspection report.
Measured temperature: 88 °F
